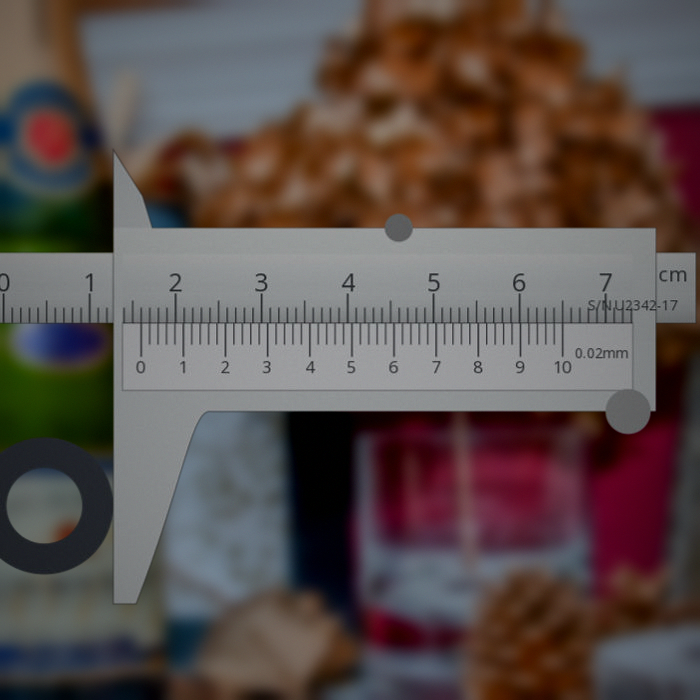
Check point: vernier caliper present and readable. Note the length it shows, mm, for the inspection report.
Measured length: 16.0 mm
